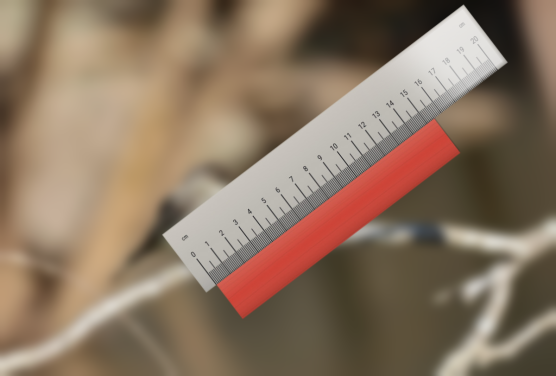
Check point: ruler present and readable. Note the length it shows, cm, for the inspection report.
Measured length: 15.5 cm
